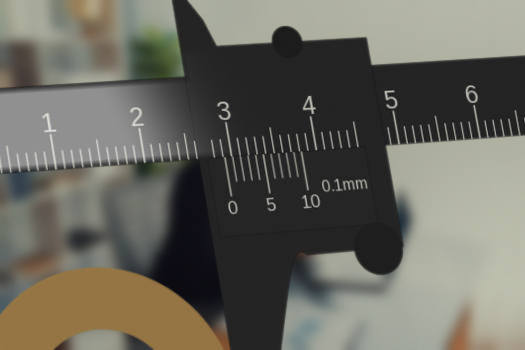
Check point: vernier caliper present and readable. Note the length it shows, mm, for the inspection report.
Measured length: 29.2 mm
